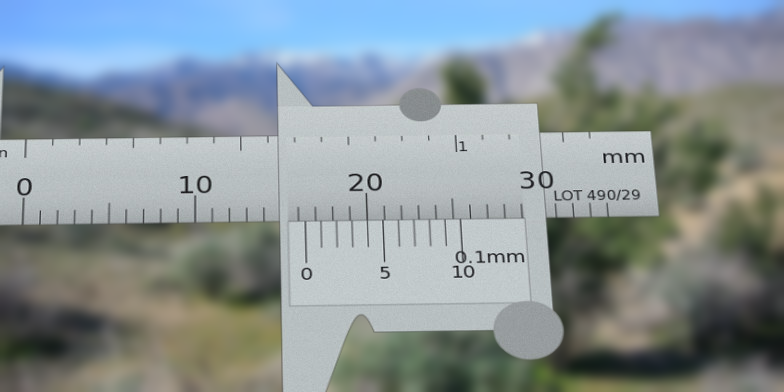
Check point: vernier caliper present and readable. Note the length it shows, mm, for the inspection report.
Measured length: 16.4 mm
